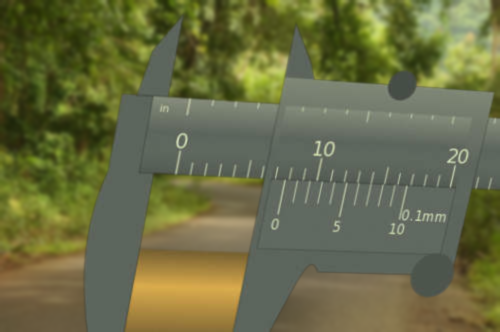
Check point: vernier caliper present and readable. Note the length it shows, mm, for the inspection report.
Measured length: 7.7 mm
